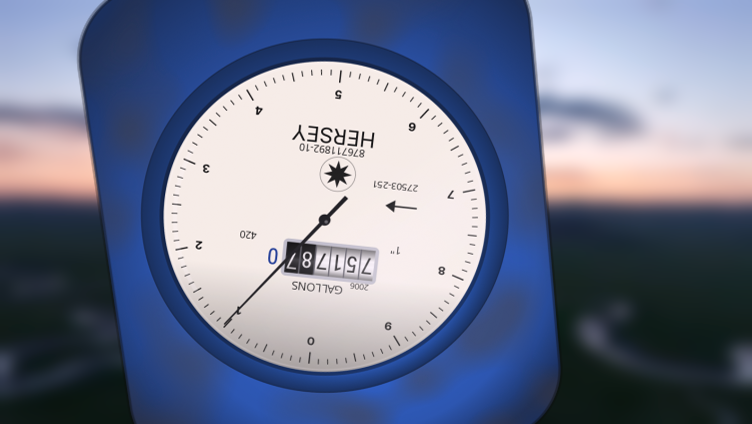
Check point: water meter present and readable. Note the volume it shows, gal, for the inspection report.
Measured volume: 7517871.0 gal
